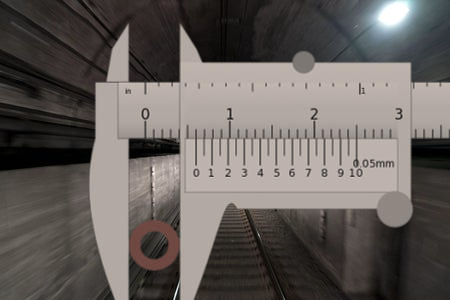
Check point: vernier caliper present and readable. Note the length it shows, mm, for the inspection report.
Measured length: 6.0 mm
